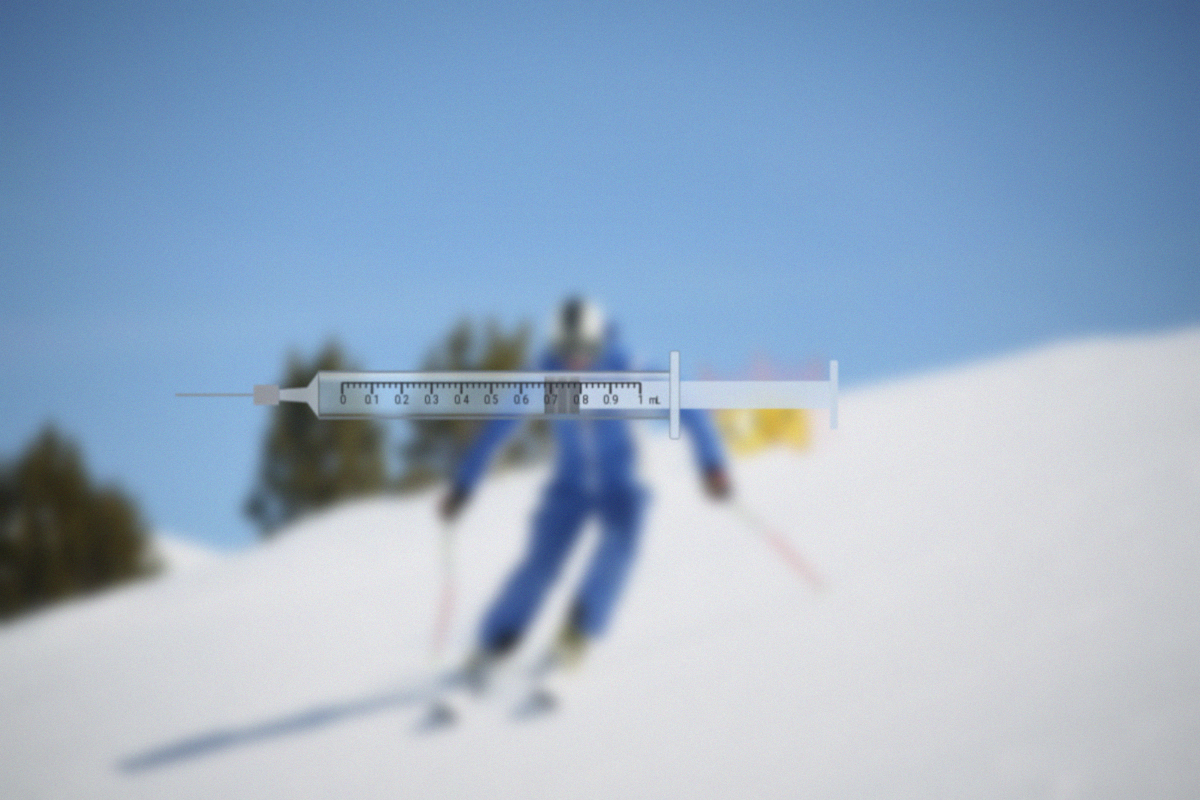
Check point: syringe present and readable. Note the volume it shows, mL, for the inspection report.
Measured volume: 0.68 mL
